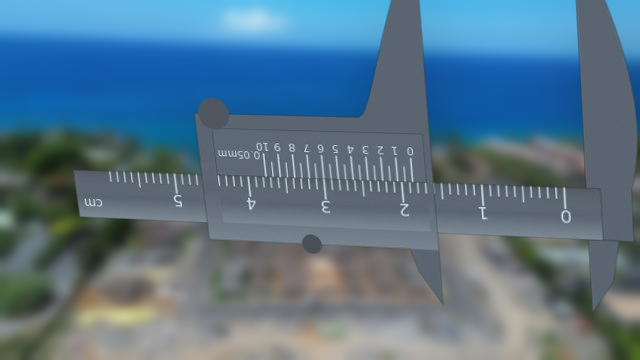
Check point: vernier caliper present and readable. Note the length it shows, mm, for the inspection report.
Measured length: 18.6 mm
